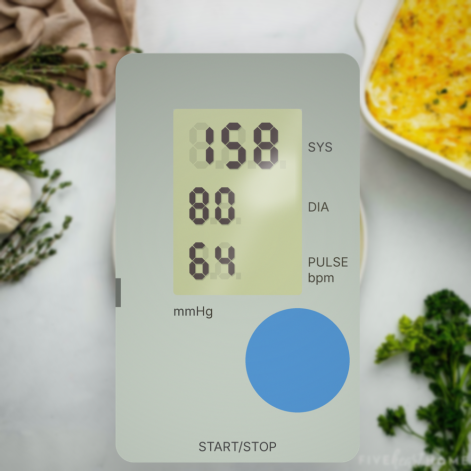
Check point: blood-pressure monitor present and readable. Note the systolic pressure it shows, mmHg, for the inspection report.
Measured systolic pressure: 158 mmHg
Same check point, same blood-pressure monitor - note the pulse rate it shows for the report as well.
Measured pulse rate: 64 bpm
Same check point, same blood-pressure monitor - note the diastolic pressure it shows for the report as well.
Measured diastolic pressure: 80 mmHg
